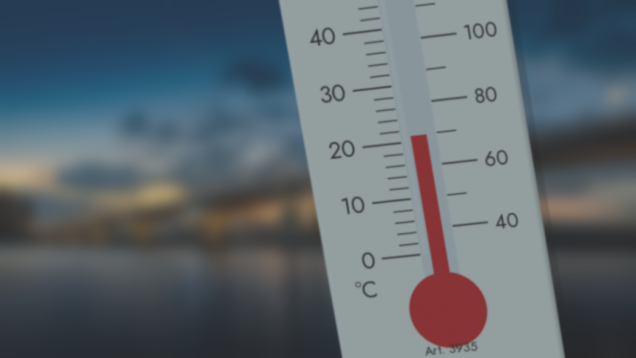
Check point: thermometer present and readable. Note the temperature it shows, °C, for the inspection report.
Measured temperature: 21 °C
